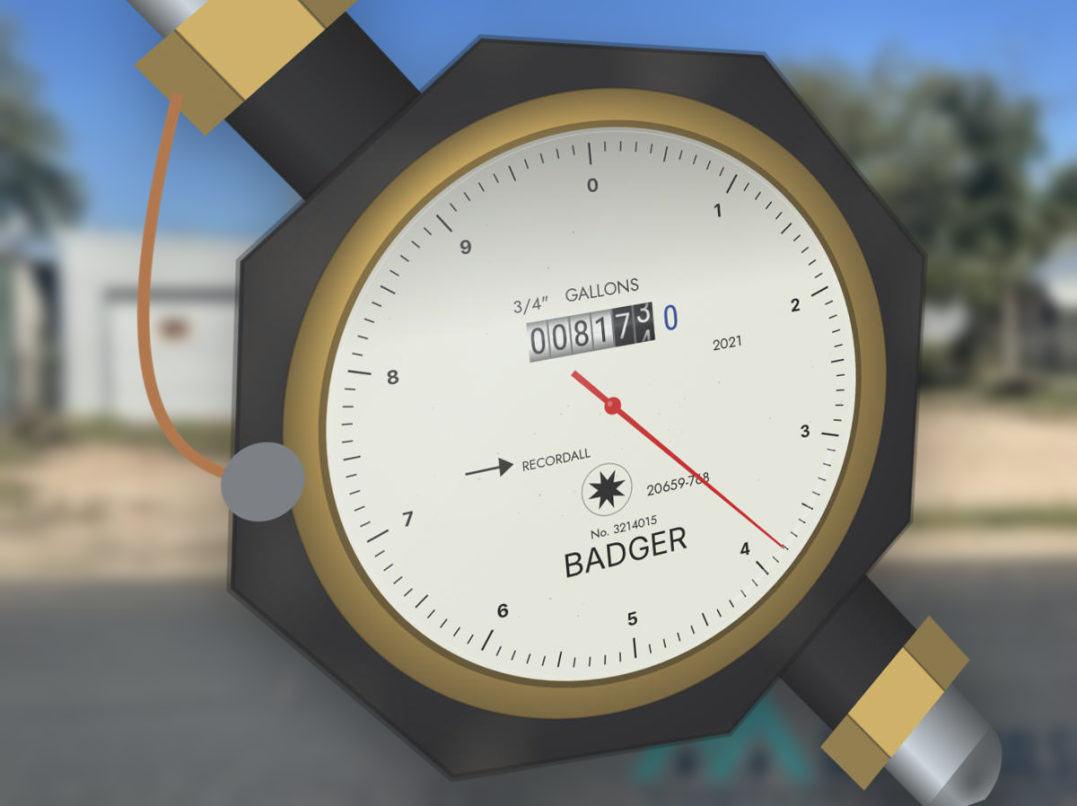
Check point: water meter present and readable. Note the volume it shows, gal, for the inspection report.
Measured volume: 81733.8 gal
